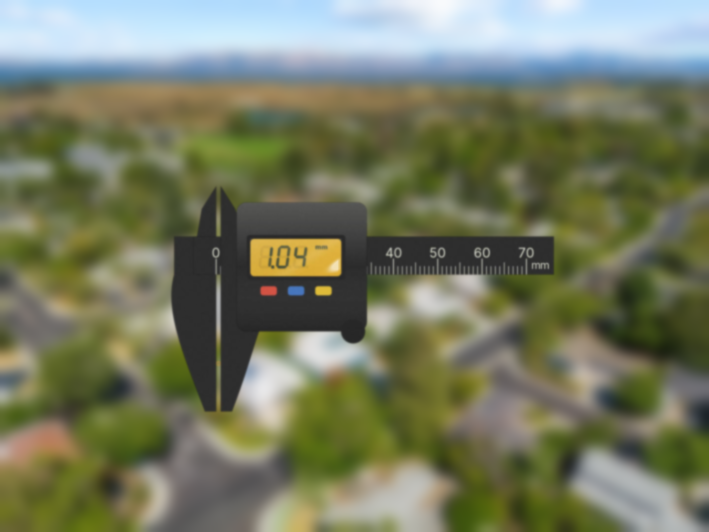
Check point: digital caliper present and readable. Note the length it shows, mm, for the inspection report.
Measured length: 1.04 mm
